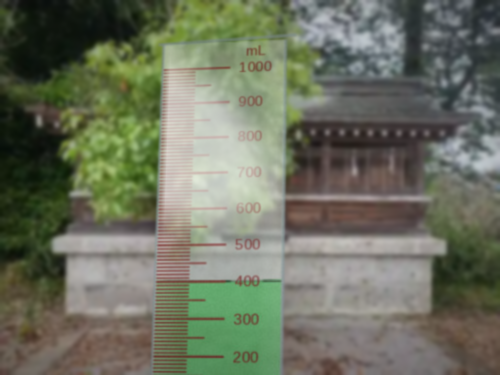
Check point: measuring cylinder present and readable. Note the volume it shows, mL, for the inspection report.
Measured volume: 400 mL
